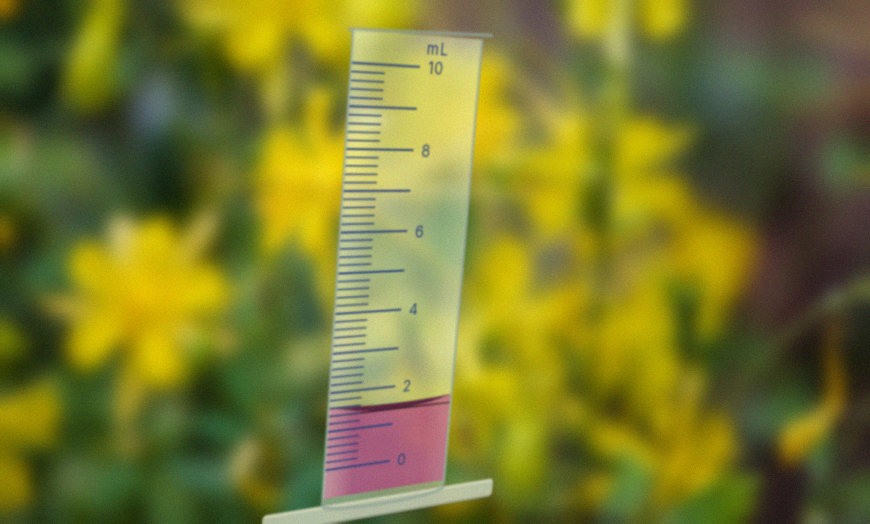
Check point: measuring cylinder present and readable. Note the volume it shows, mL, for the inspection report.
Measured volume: 1.4 mL
